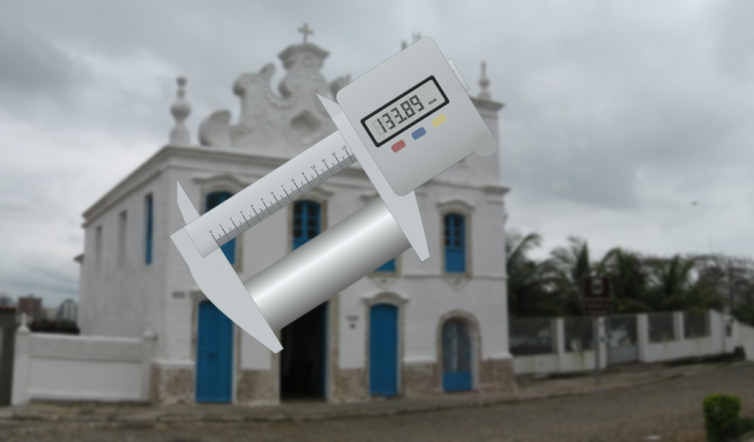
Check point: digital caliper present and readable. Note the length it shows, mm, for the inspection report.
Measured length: 133.89 mm
